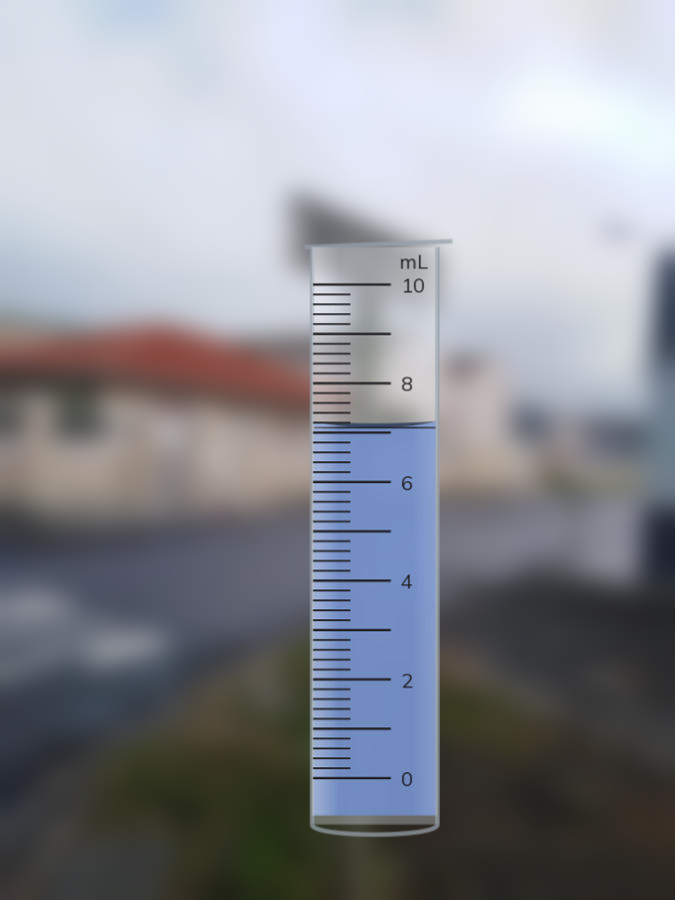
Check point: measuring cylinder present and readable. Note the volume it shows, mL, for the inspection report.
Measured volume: 7.1 mL
